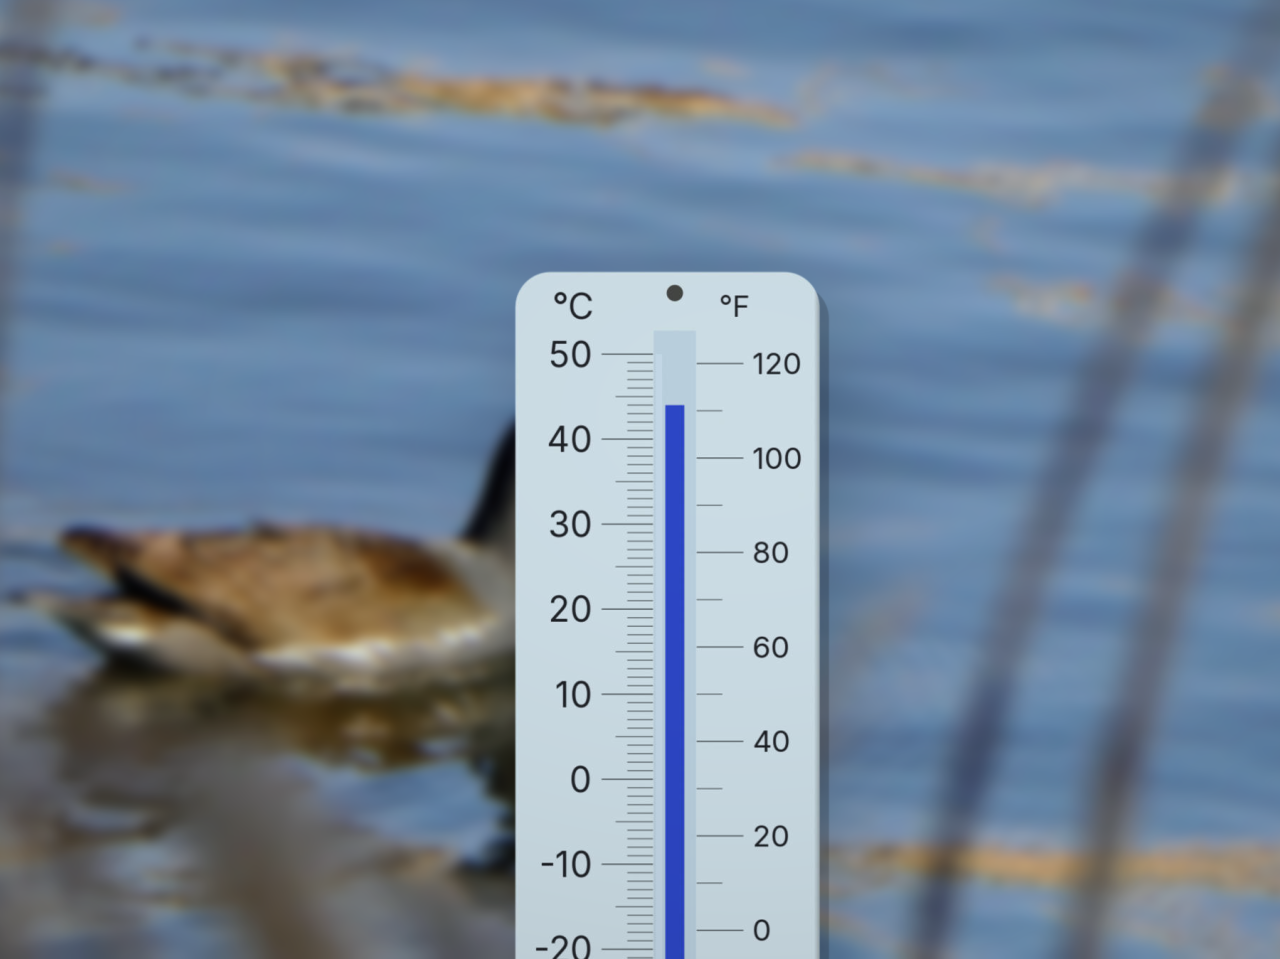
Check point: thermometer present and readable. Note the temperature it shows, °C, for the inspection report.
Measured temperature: 44 °C
